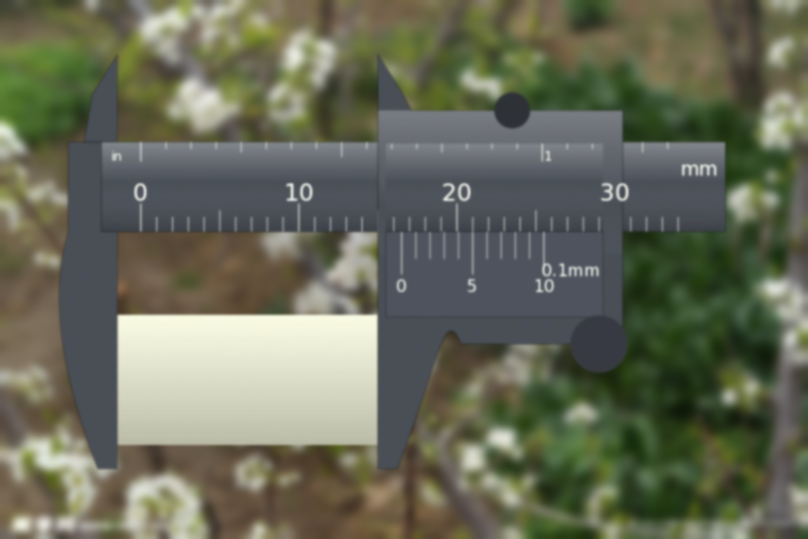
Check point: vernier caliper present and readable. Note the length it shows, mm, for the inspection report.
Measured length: 16.5 mm
